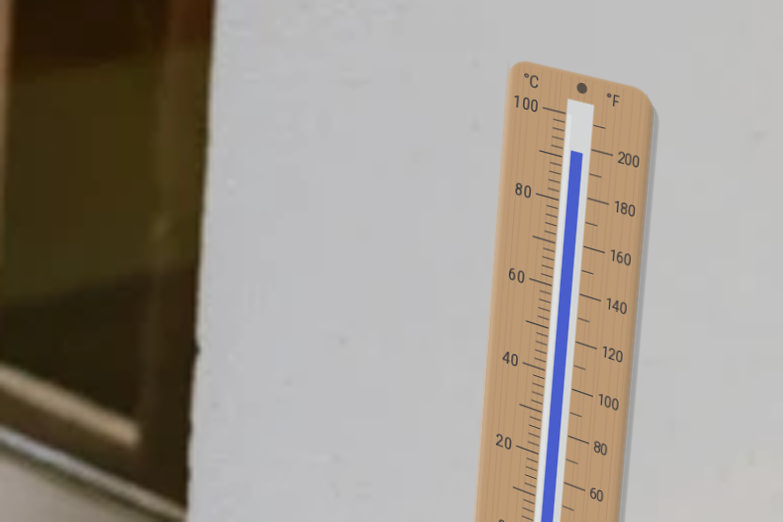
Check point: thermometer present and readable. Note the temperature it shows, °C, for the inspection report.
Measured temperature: 92 °C
